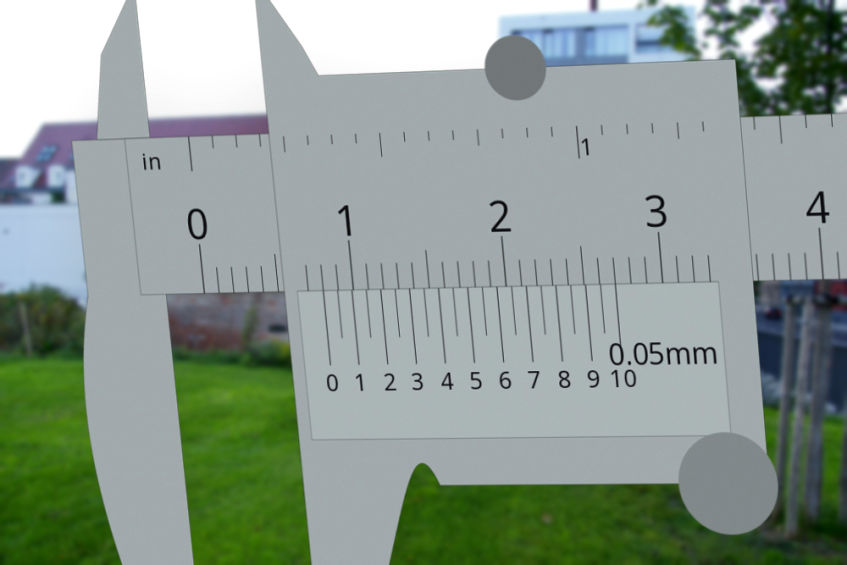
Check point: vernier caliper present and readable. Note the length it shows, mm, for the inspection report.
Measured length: 8.0 mm
